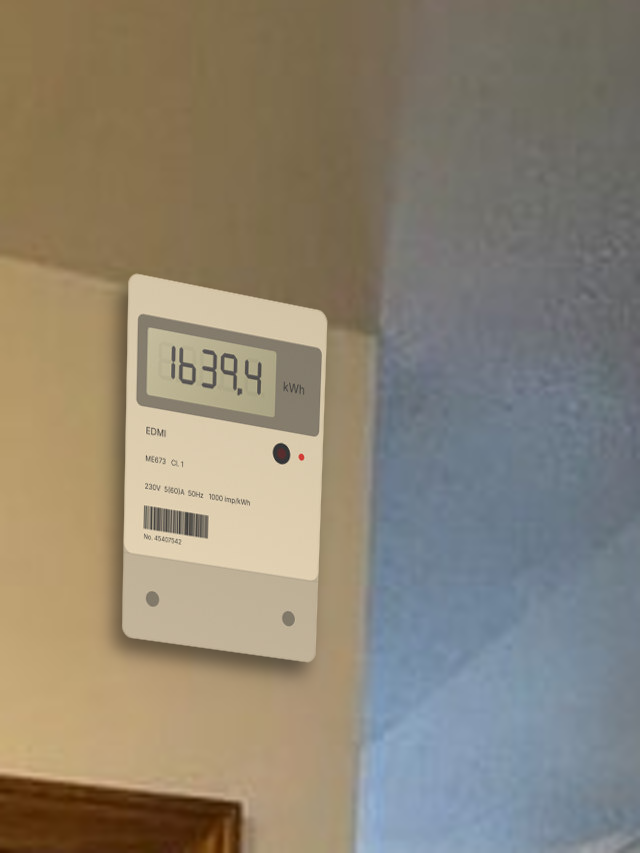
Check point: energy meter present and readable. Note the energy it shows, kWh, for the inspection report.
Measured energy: 1639.4 kWh
